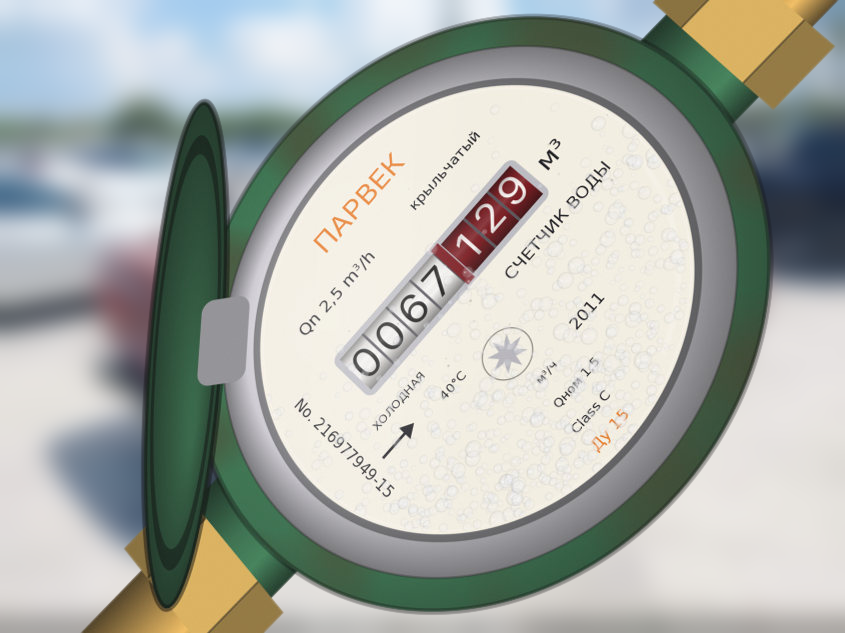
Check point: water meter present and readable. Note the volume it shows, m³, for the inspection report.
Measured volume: 67.129 m³
